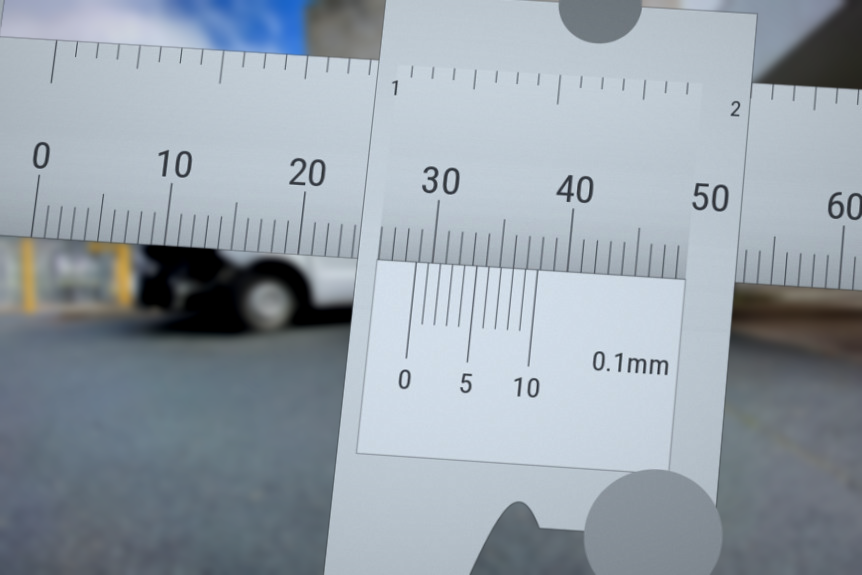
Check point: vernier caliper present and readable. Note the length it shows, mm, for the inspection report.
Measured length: 28.8 mm
